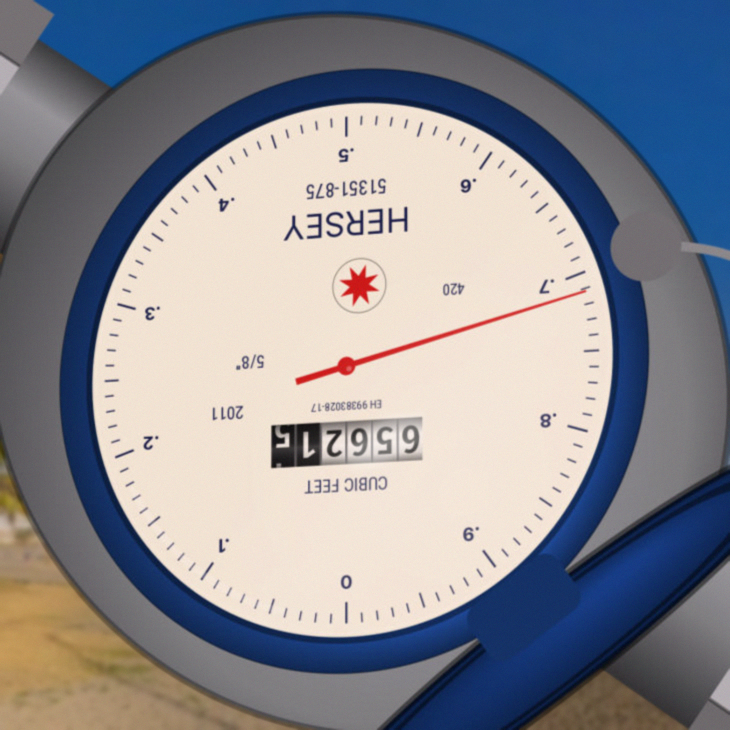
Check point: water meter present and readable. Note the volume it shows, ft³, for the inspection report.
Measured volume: 656214.71 ft³
